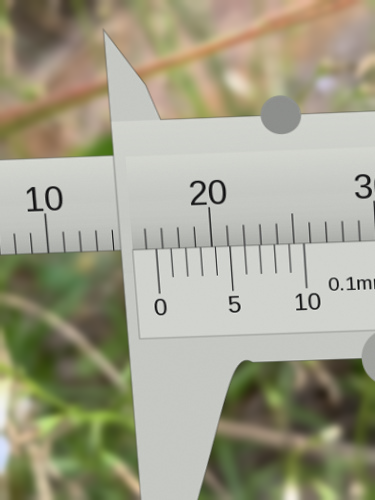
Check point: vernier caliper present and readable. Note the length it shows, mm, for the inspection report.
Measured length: 16.6 mm
